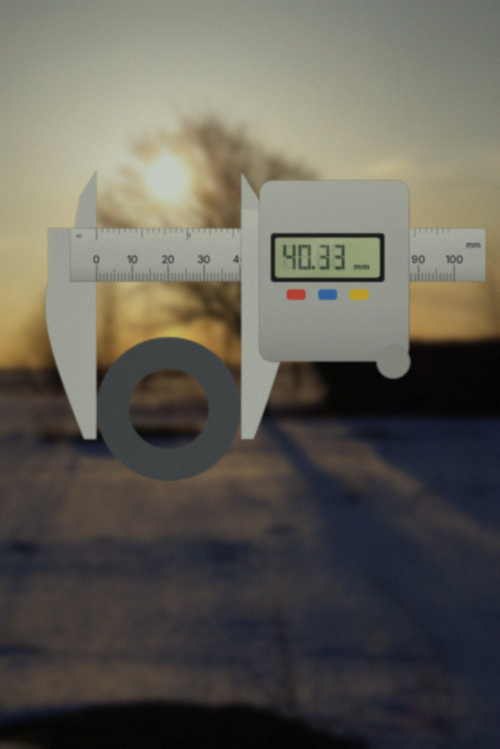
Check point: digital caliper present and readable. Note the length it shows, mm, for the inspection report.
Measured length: 40.33 mm
